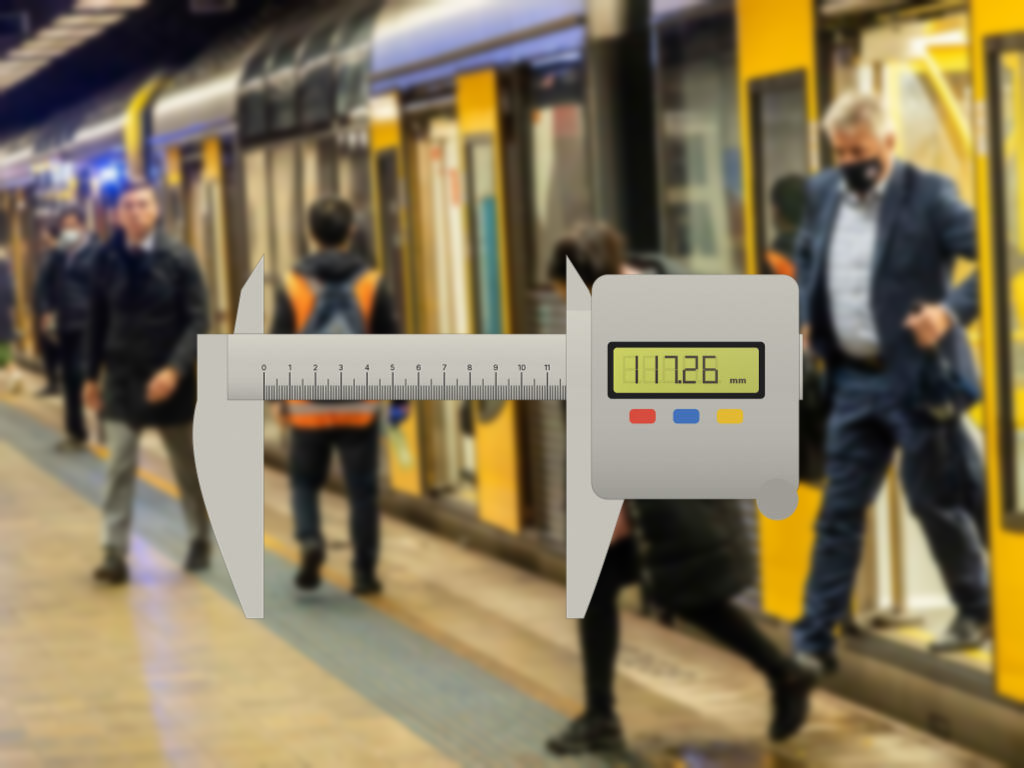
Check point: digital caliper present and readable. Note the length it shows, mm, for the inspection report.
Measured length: 117.26 mm
